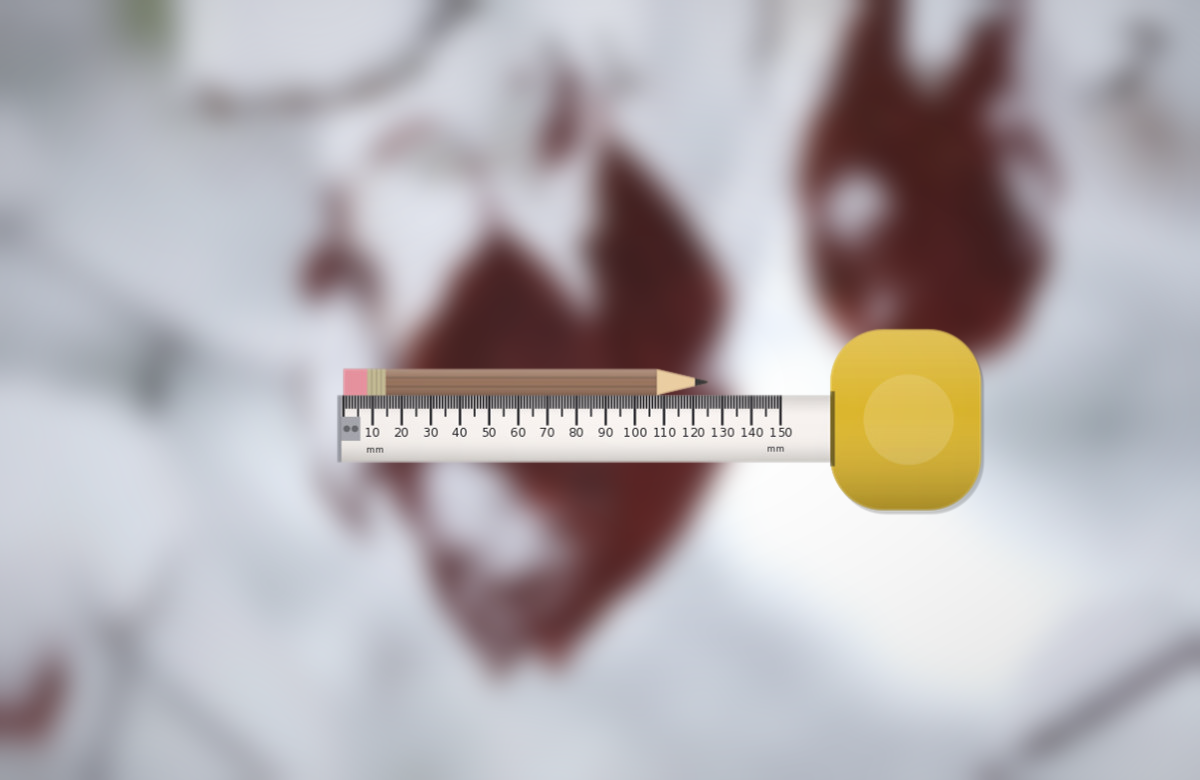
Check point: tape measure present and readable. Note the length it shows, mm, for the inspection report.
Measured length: 125 mm
